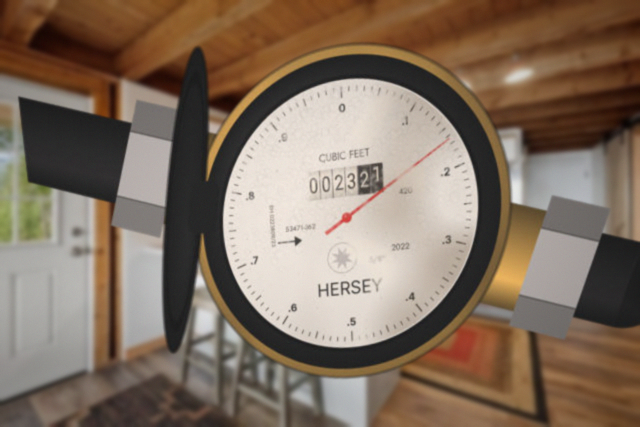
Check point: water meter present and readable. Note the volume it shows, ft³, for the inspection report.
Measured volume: 2321.16 ft³
